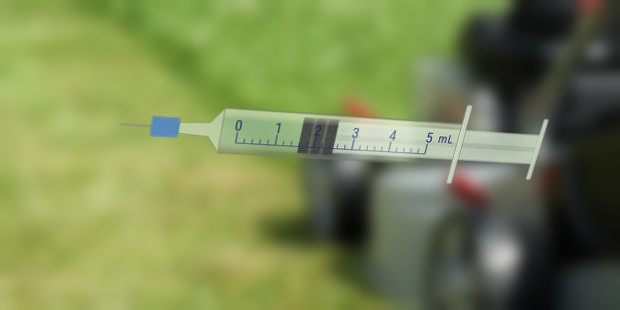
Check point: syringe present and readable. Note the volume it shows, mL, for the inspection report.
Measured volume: 1.6 mL
